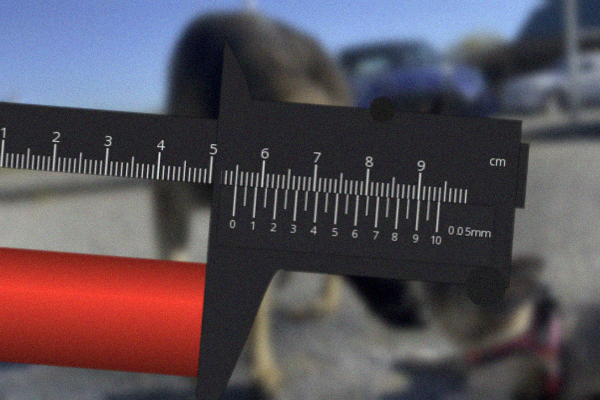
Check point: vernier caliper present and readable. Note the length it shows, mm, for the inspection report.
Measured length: 55.0 mm
